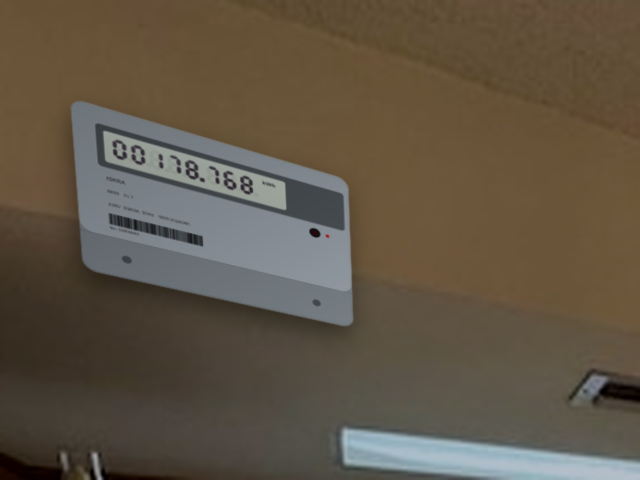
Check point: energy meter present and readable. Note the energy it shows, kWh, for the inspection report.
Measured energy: 178.768 kWh
